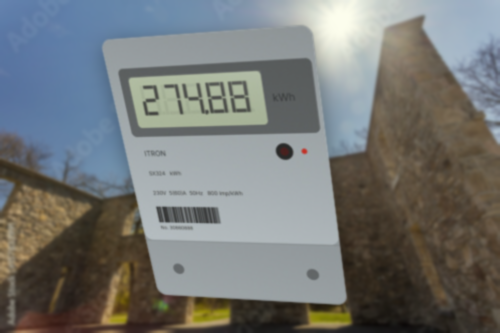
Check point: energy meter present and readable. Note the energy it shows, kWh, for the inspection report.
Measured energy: 274.88 kWh
